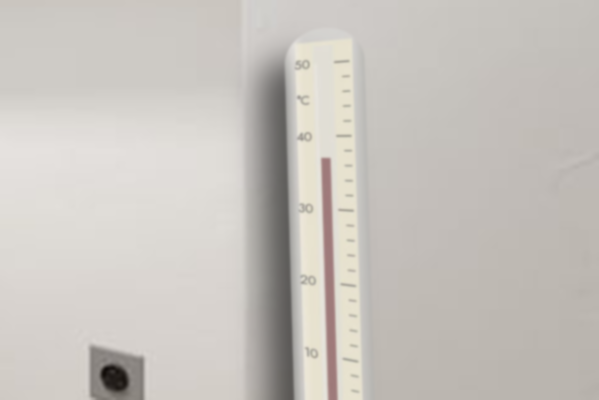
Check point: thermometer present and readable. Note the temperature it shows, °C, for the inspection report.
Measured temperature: 37 °C
